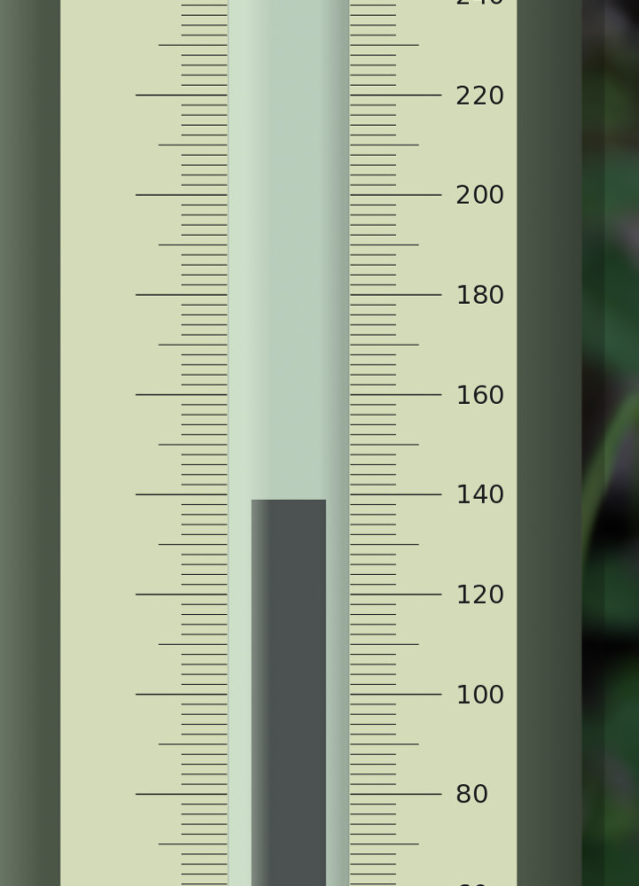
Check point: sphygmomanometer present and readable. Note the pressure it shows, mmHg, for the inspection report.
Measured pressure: 139 mmHg
